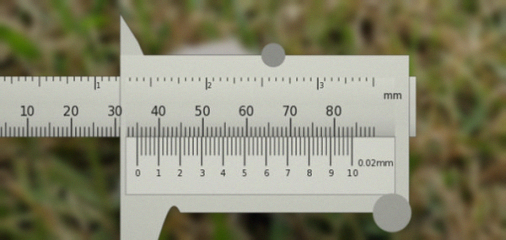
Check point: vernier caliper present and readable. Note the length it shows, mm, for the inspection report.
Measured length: 35.0 mm
